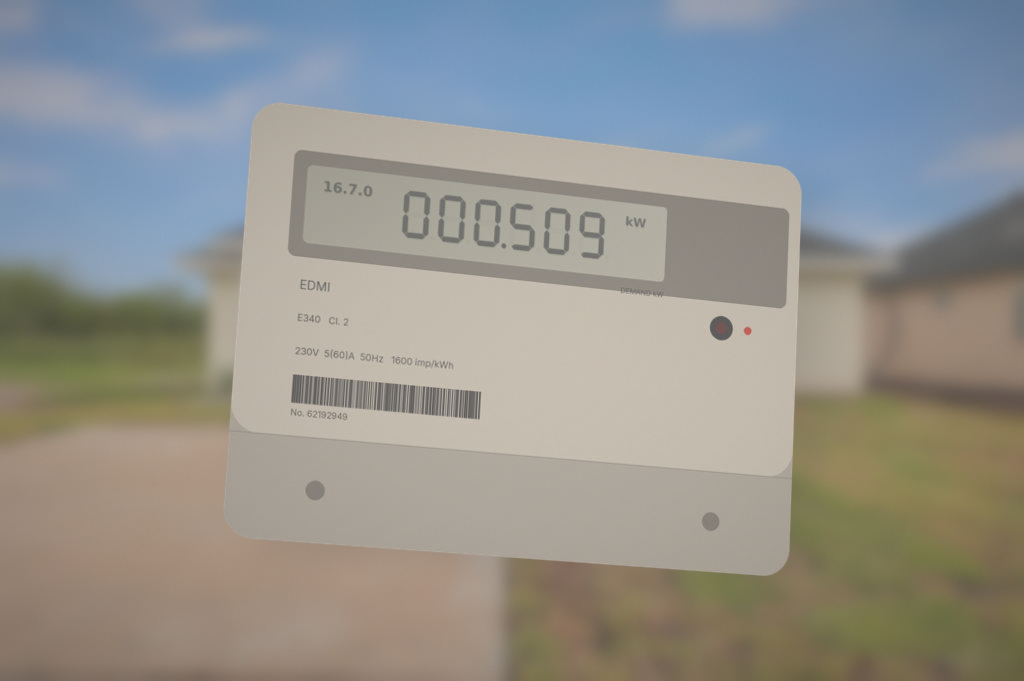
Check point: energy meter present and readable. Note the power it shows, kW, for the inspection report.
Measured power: 0.509 kW
